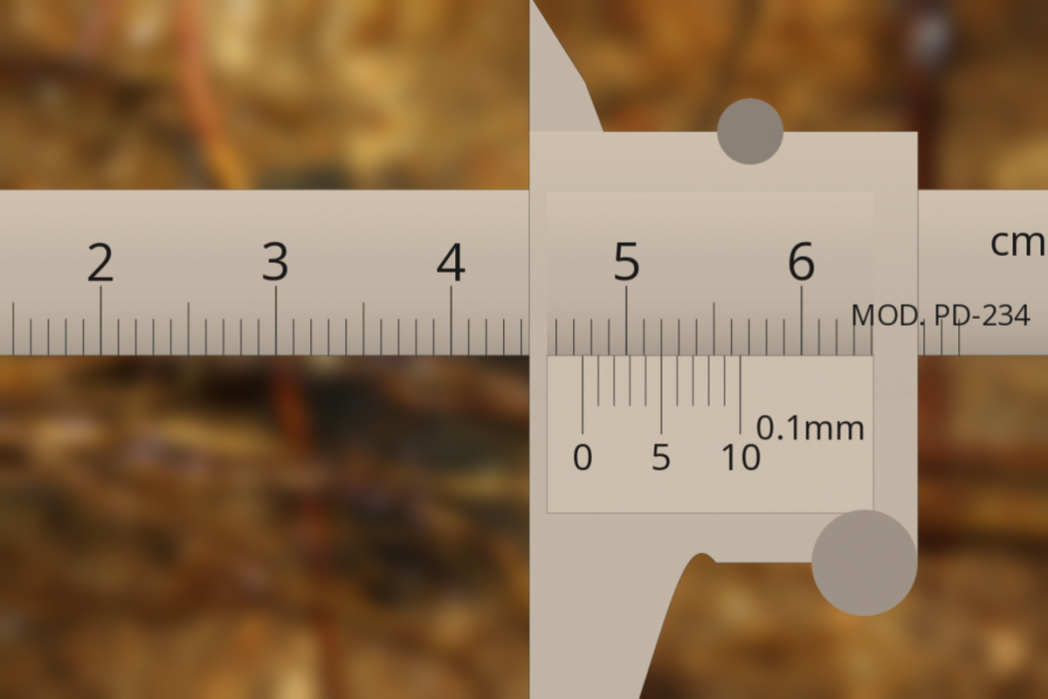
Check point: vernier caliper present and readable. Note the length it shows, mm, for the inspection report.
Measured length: 47.5 mm
